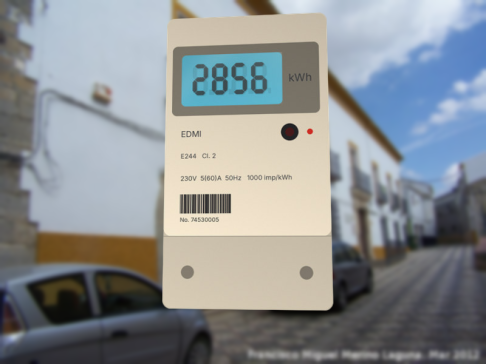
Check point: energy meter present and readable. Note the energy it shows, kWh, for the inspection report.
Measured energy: 2856 kWh
